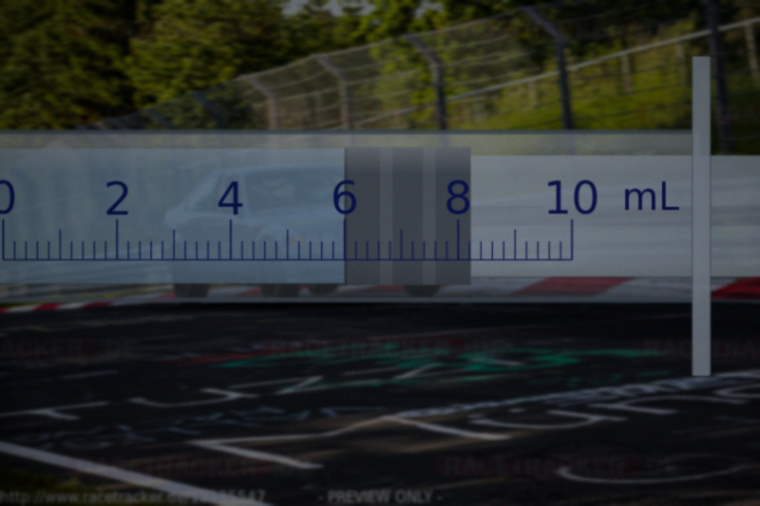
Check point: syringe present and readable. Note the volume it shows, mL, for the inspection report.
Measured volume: 6 mL
